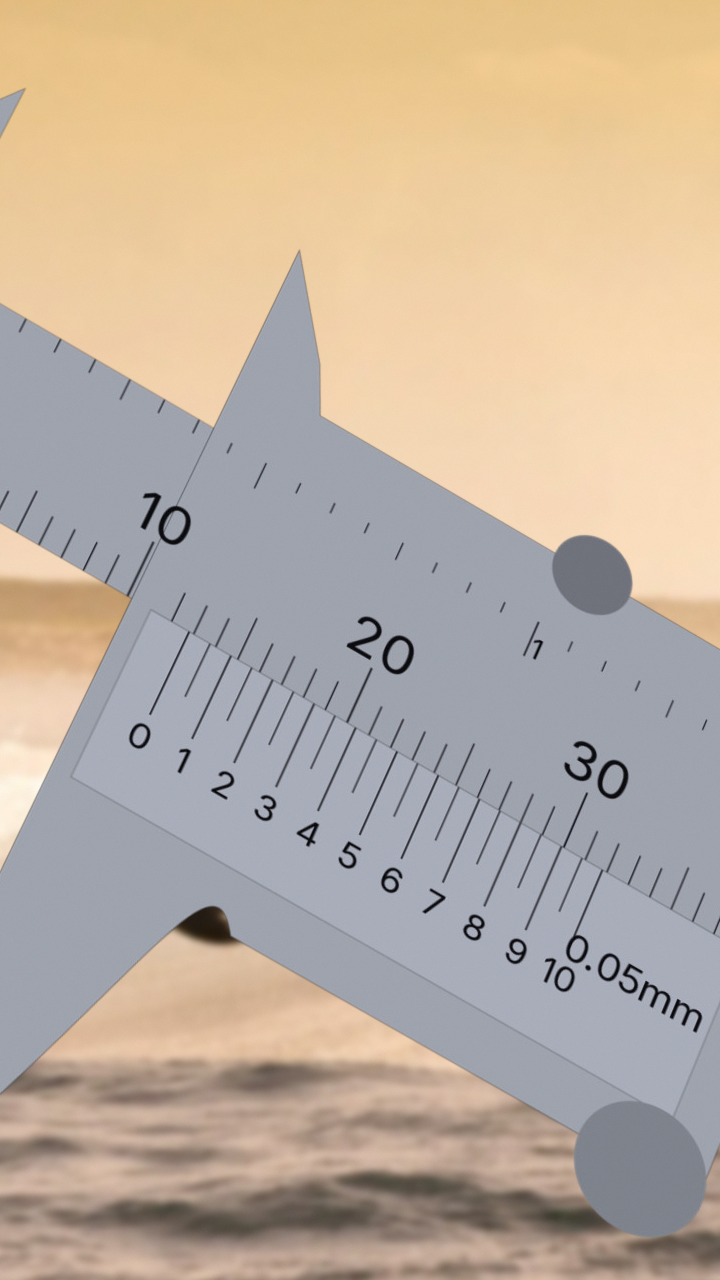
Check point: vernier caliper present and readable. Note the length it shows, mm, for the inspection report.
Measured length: 12.80 mm
